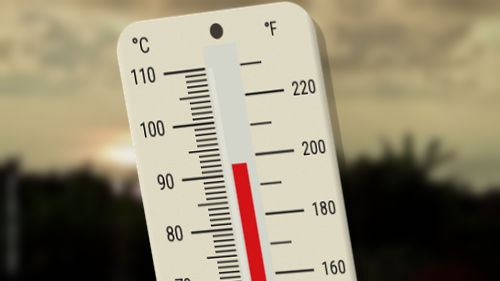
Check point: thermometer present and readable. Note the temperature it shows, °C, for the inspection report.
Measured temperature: 92 °C
